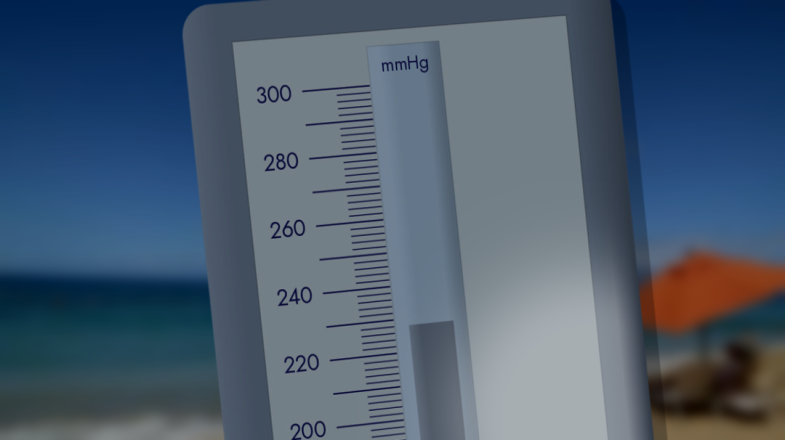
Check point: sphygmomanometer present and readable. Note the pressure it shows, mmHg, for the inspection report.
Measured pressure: 228 mmHg
